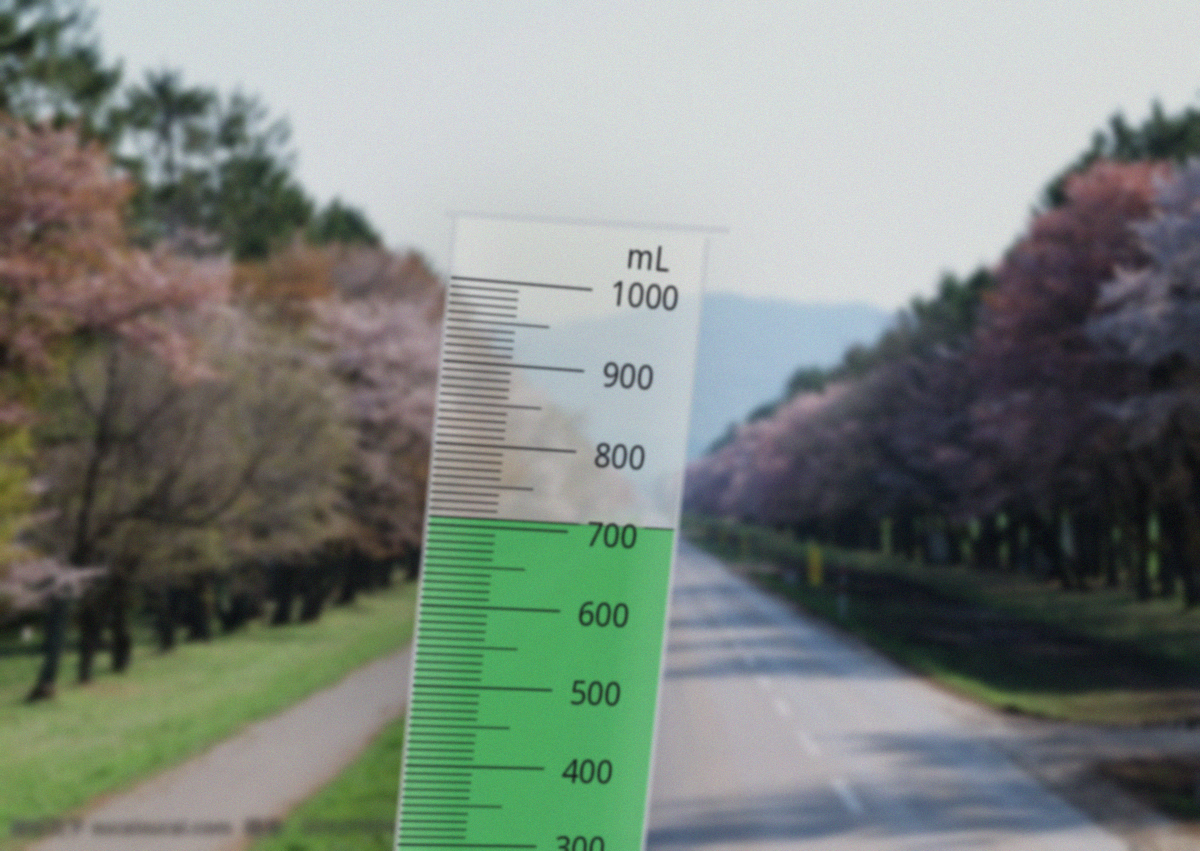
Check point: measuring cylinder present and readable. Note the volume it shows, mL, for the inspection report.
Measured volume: 710 mL
